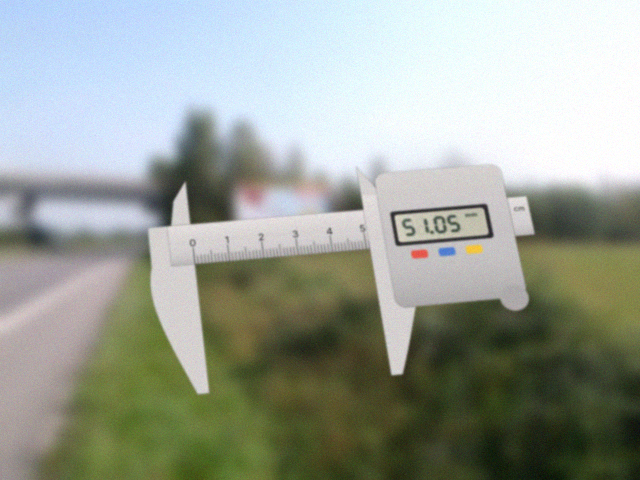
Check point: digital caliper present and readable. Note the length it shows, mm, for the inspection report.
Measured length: 51.05 mm
